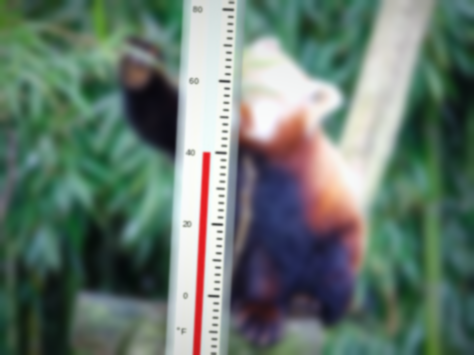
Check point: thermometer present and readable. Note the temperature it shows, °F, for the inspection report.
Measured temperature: 40 °F
